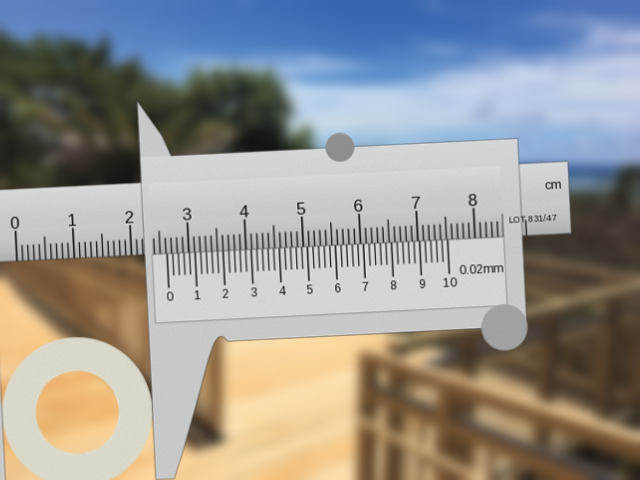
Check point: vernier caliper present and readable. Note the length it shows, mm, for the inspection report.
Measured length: 26.2 mm
